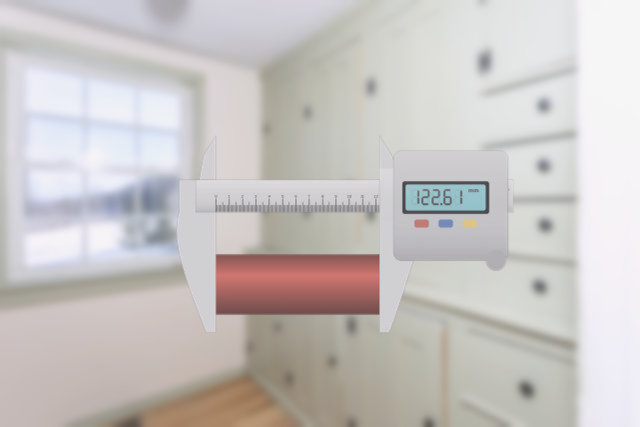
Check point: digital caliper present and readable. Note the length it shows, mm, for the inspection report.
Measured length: 122.61 mm
